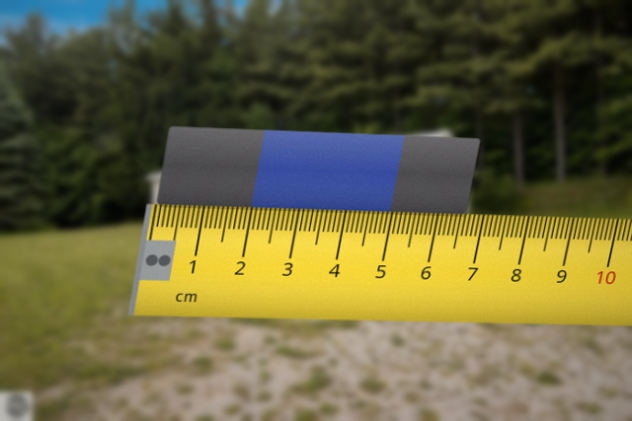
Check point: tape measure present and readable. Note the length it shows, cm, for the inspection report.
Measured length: 6.6 cm
